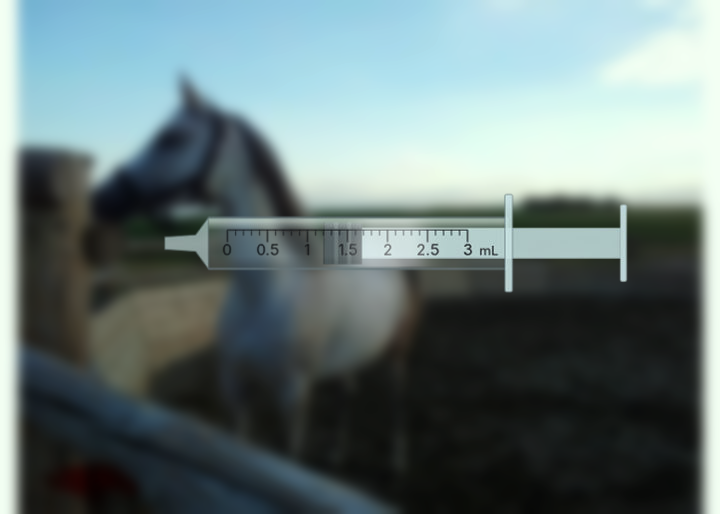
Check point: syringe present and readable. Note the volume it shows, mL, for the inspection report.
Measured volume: 1.2 mL
